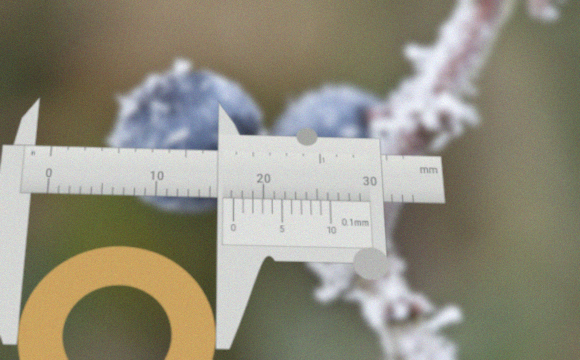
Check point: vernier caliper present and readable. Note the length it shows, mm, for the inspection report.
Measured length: 17.2 mm
